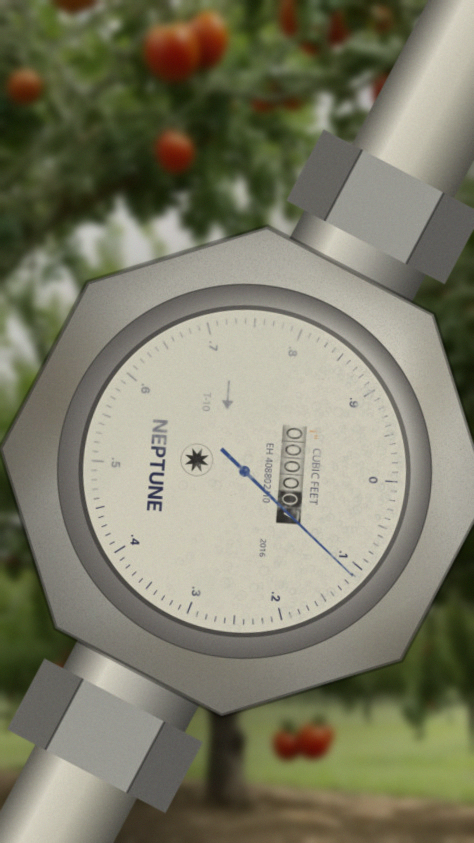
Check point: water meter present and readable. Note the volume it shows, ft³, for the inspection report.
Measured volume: 7.11 ft³
